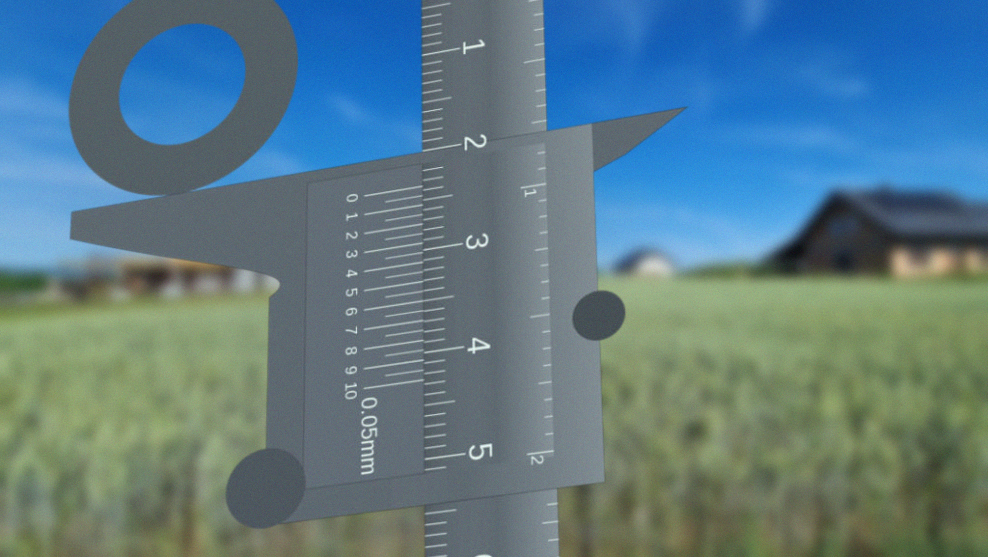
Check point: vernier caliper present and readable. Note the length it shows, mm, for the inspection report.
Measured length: 23.6 mm
